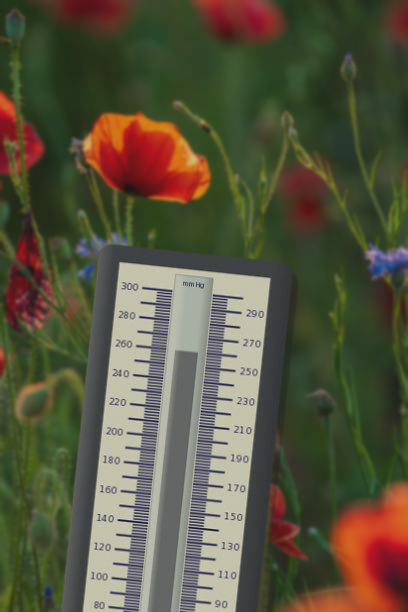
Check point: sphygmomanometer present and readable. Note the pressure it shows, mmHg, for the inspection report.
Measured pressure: 260 mmHg
